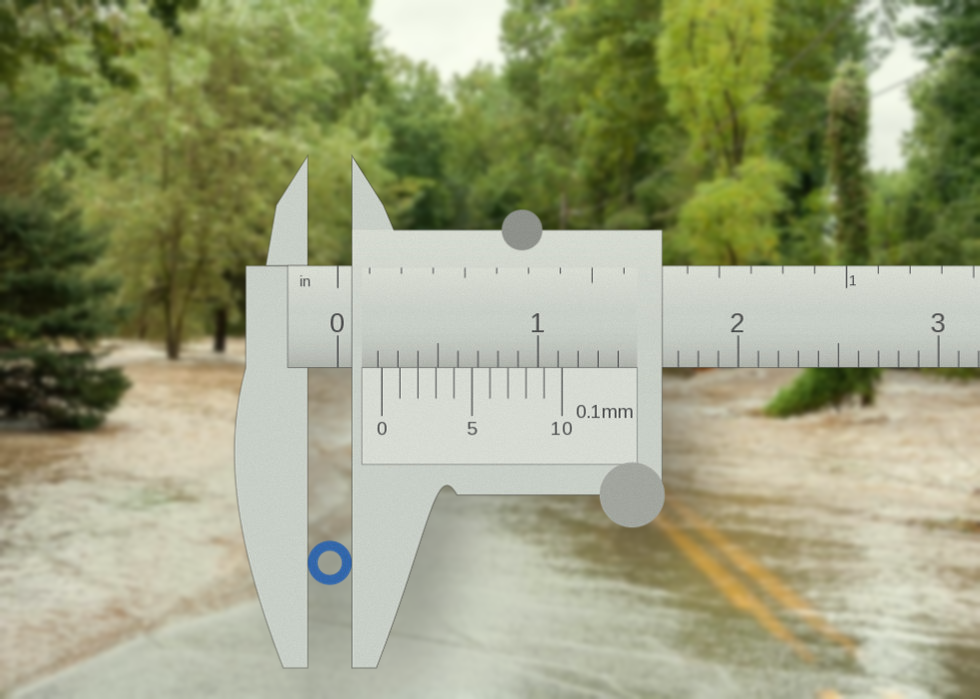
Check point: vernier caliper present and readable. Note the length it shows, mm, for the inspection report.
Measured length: 2.2 mm
